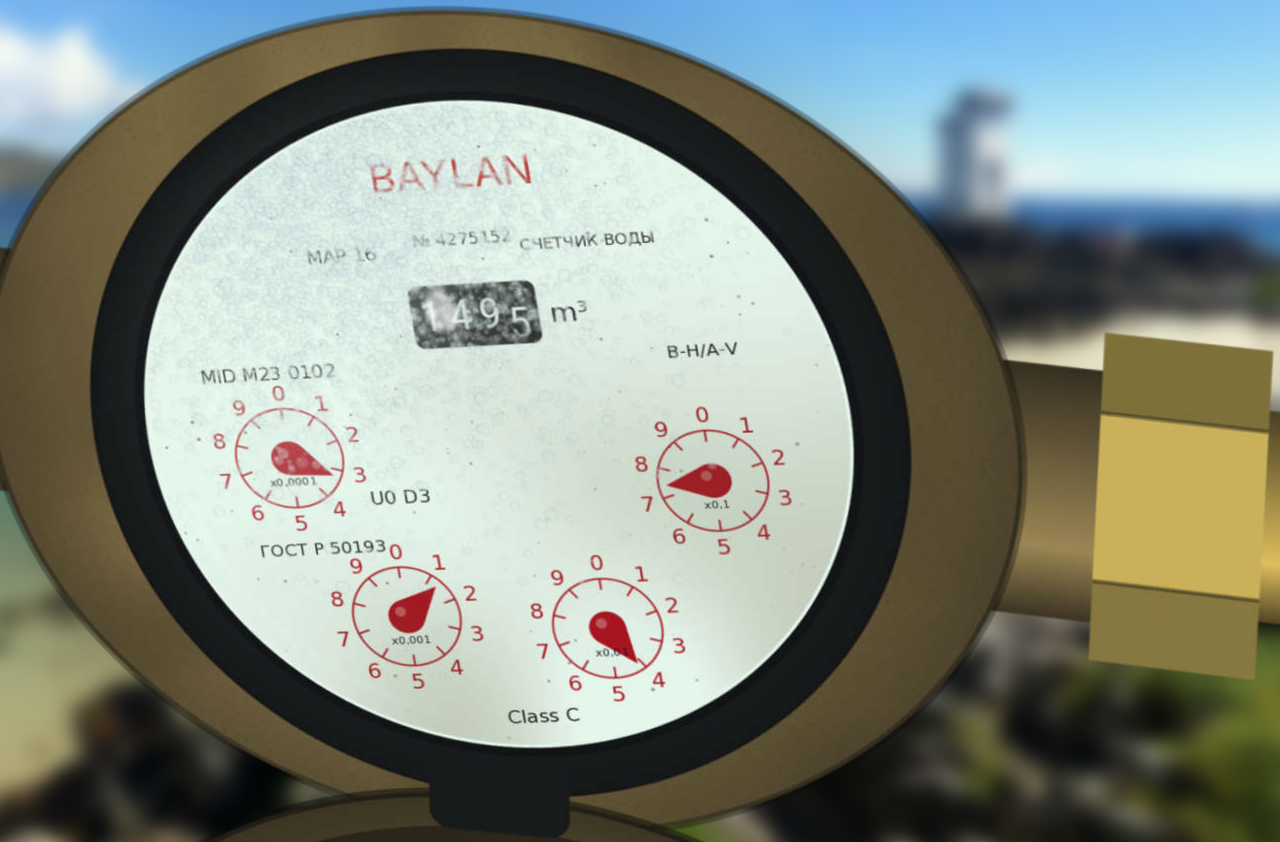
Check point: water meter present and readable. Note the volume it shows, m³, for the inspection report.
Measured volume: 1494.7413 m³
